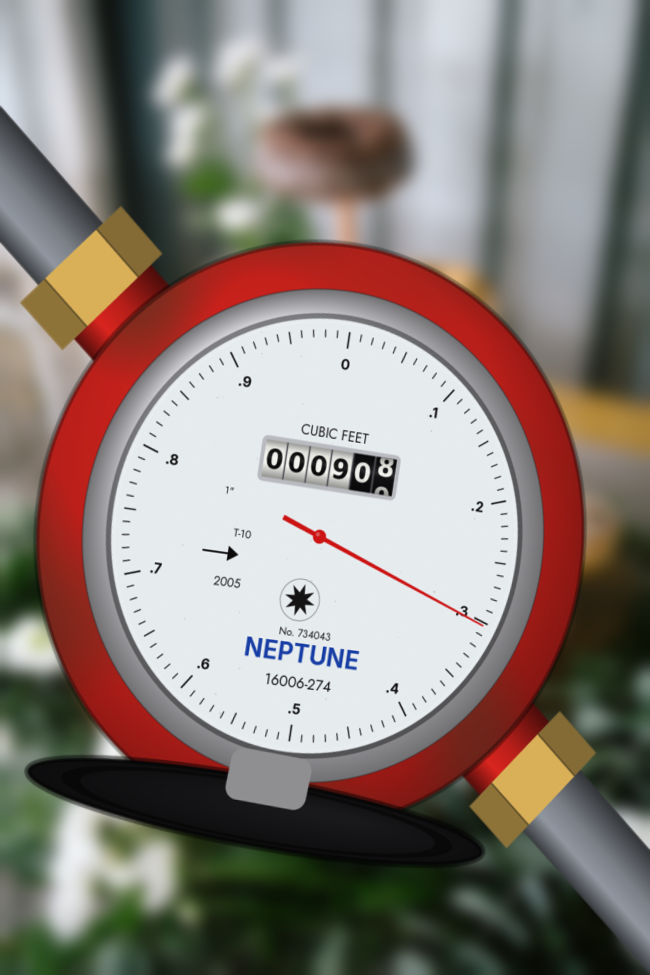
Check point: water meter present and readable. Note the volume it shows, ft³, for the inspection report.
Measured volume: 908.30 ft³
